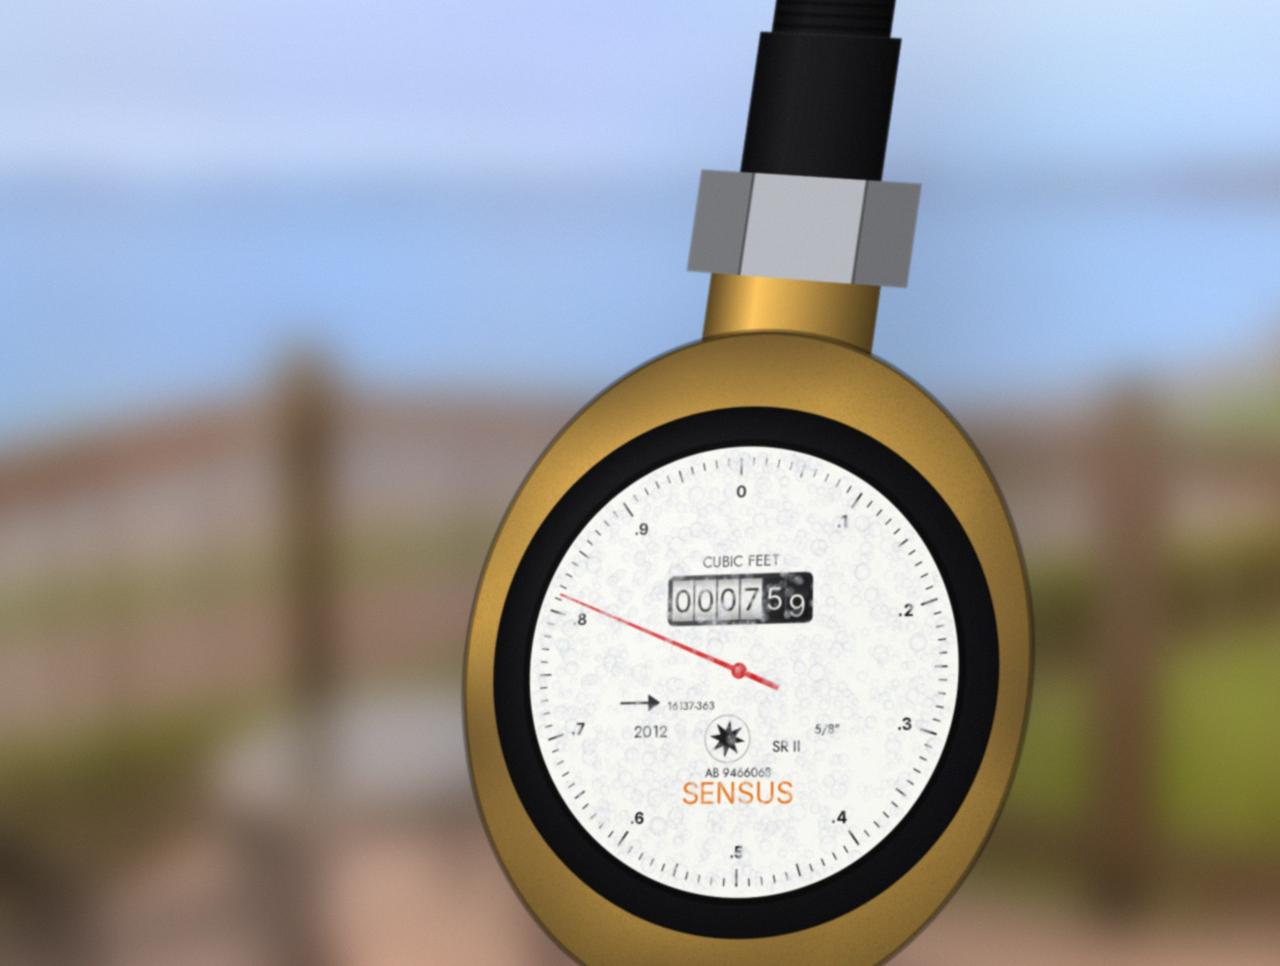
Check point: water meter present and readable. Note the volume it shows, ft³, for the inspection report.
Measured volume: 758.81 ft³
